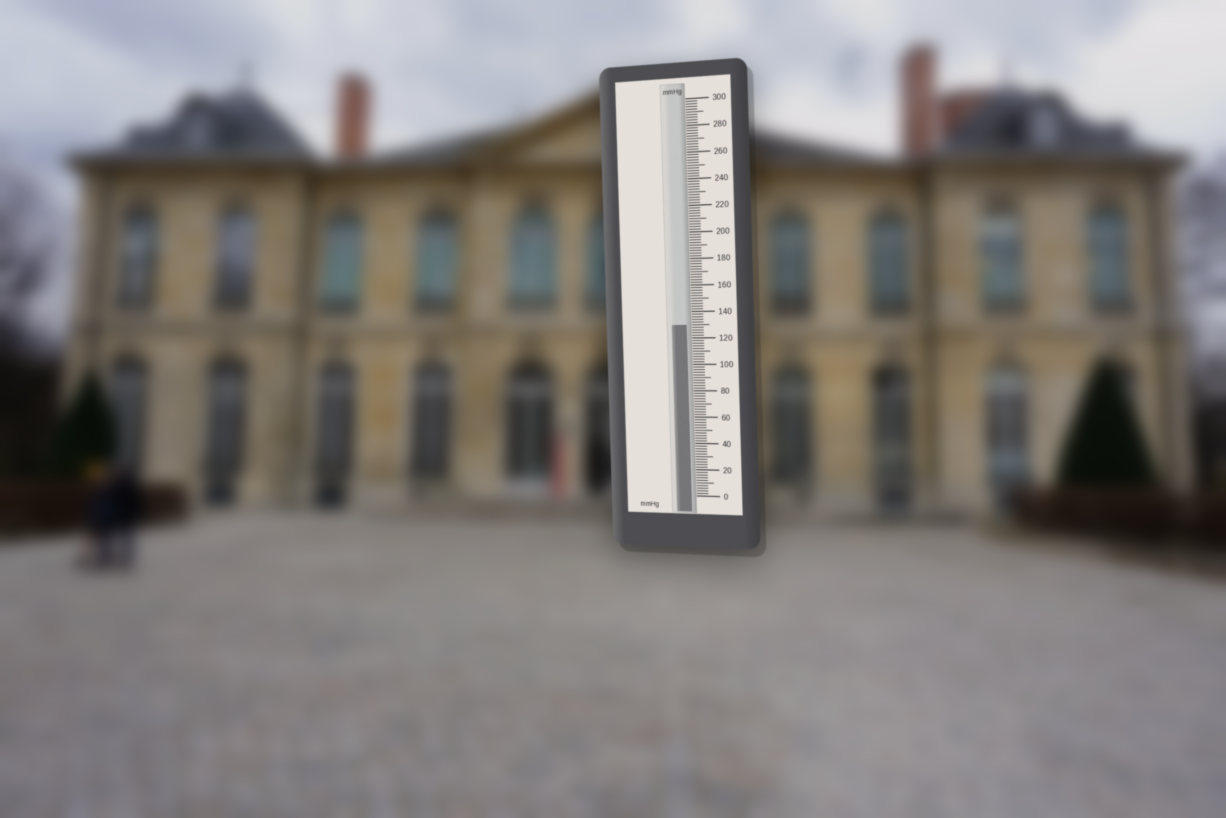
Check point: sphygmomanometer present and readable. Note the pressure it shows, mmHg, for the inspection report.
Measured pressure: 130 mmHg
